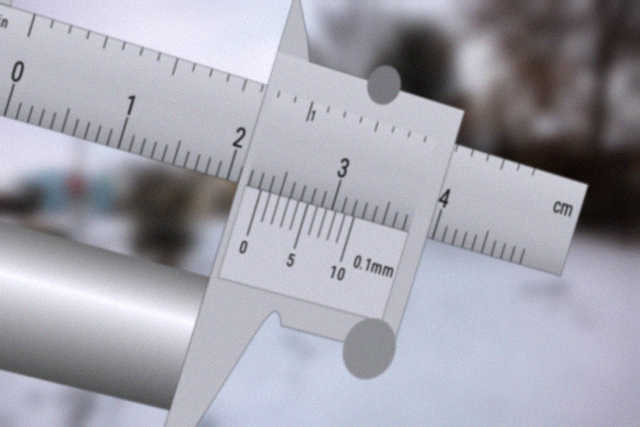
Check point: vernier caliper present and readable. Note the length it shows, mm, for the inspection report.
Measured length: 23.2 mm
